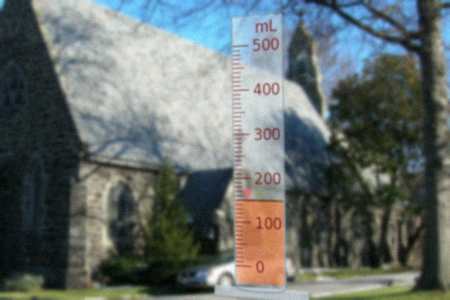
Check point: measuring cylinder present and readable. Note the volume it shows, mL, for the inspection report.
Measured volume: 150 mL
